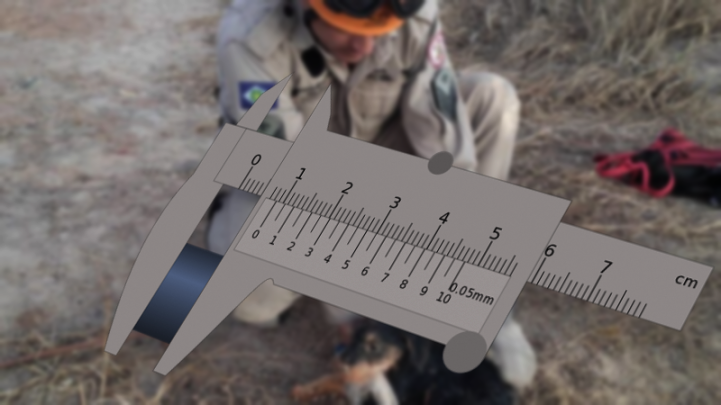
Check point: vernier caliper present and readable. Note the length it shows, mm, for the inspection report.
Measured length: 8.5 mm
